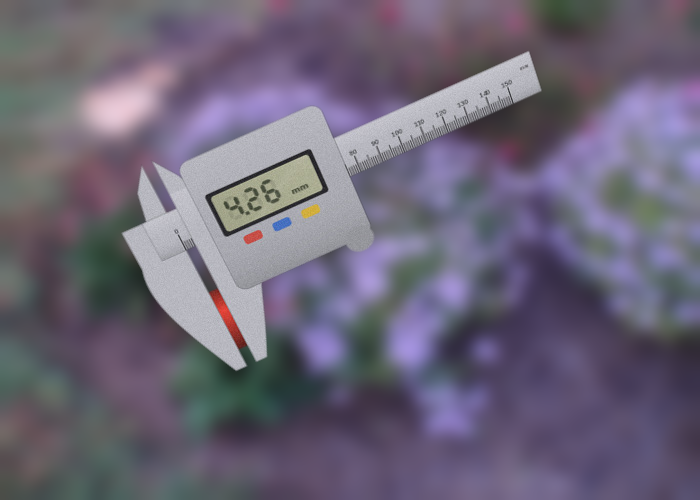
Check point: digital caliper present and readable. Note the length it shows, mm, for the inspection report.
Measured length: 4.26 mm
